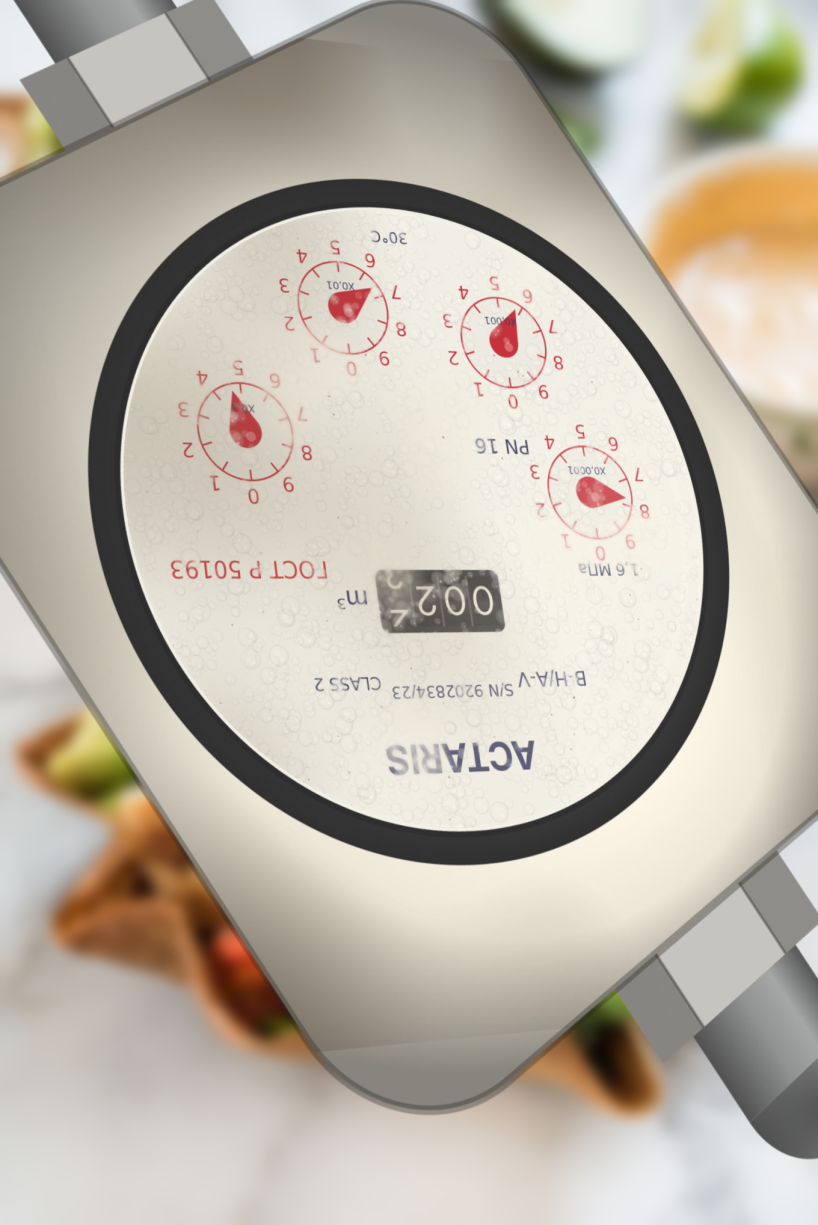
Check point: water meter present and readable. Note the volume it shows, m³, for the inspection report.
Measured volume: 22.4657 m³
